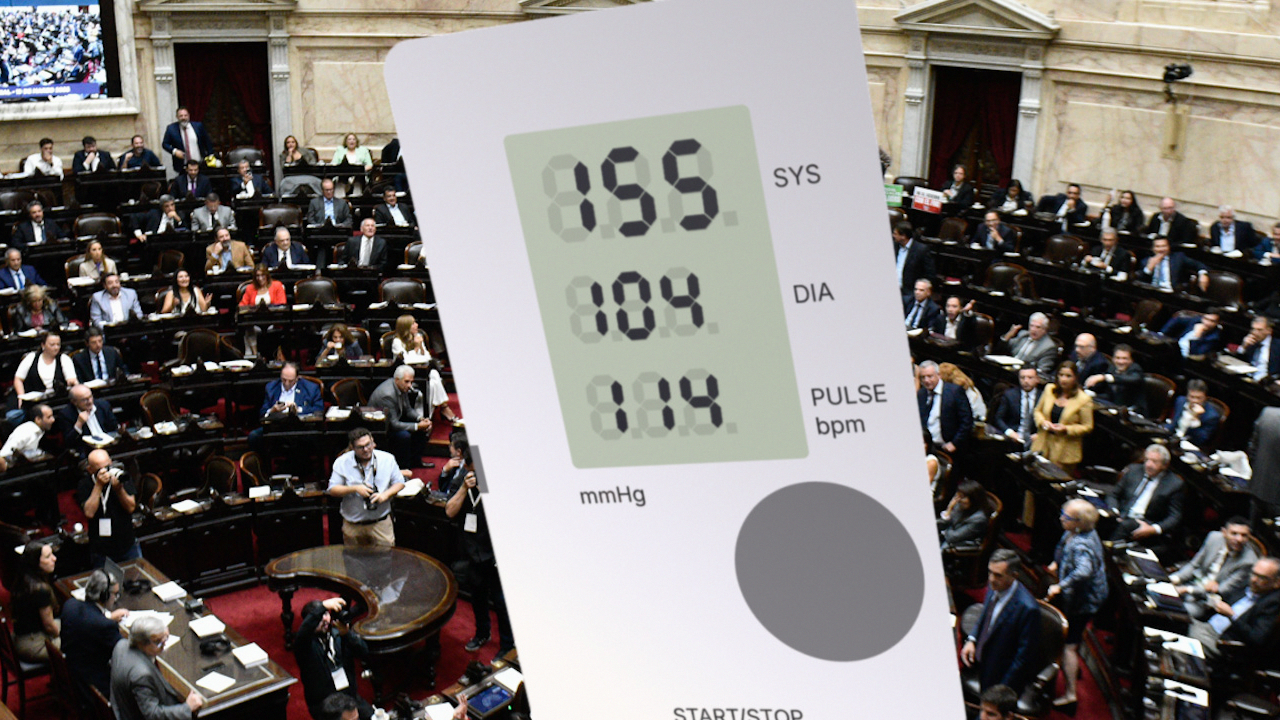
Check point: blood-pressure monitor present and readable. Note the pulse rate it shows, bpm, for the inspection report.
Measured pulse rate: 114 bpm
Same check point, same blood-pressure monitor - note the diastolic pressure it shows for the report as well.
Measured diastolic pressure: 104 mmHg
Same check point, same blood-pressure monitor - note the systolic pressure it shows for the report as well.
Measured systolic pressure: 155 mmHg
